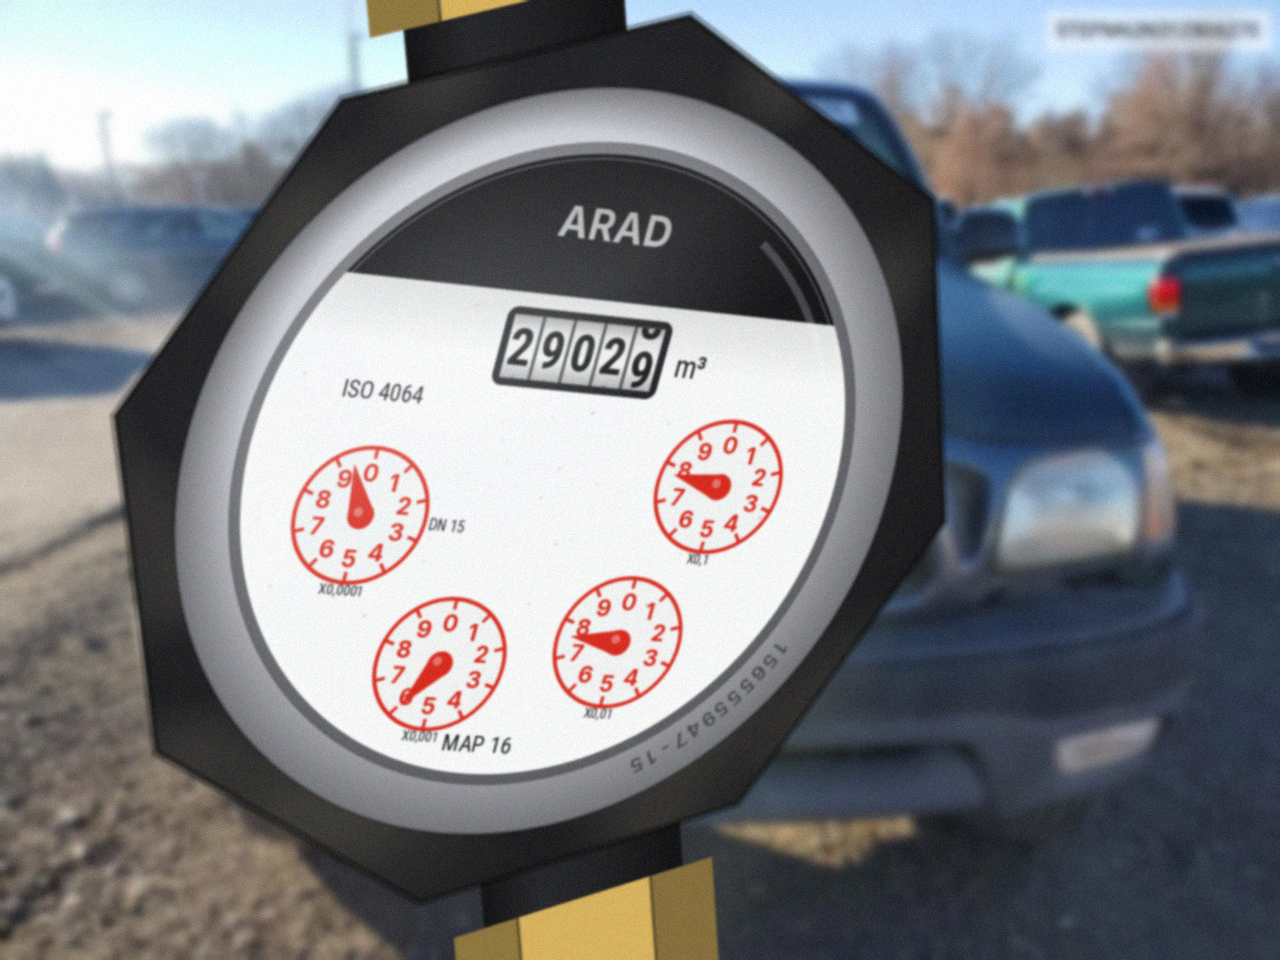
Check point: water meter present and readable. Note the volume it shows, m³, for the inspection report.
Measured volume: 29028.7759 m³
